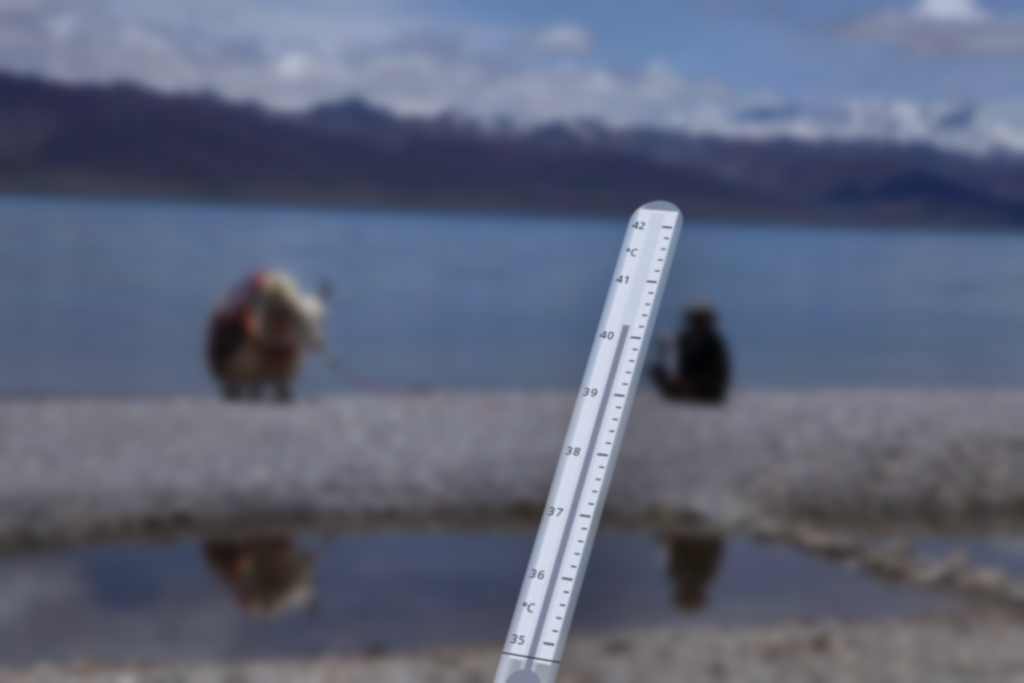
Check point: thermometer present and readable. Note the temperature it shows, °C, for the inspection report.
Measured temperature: 40.2 °C
